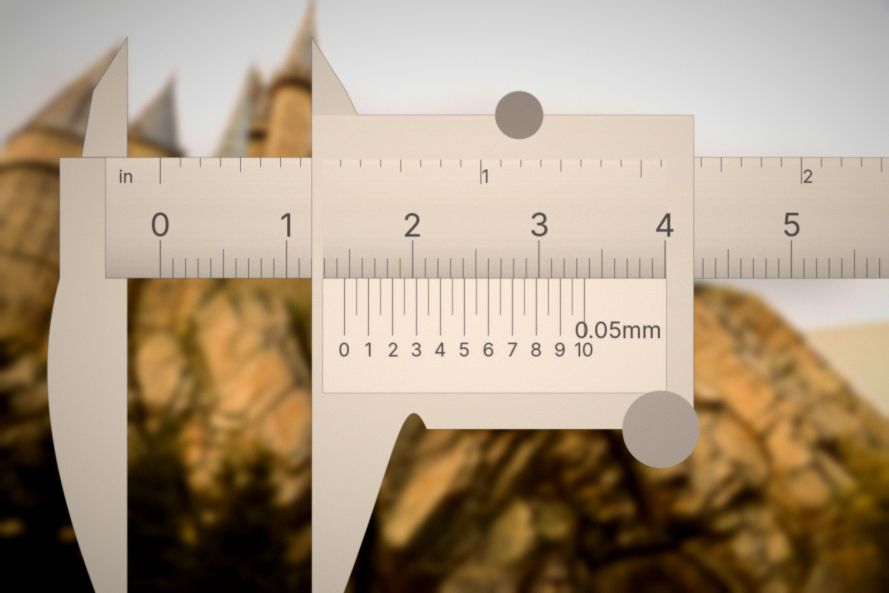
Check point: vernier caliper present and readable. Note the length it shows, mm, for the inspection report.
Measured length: 14.6 mm
